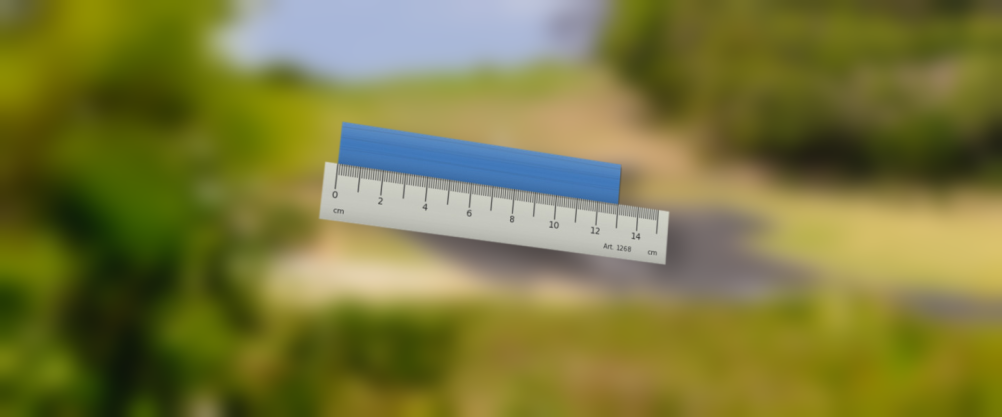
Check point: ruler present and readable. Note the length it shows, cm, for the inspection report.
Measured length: 13 cm
